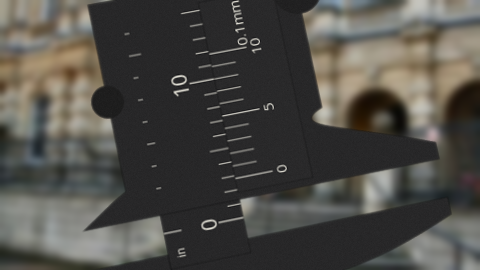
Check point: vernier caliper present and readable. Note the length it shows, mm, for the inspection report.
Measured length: 2.8 mm
